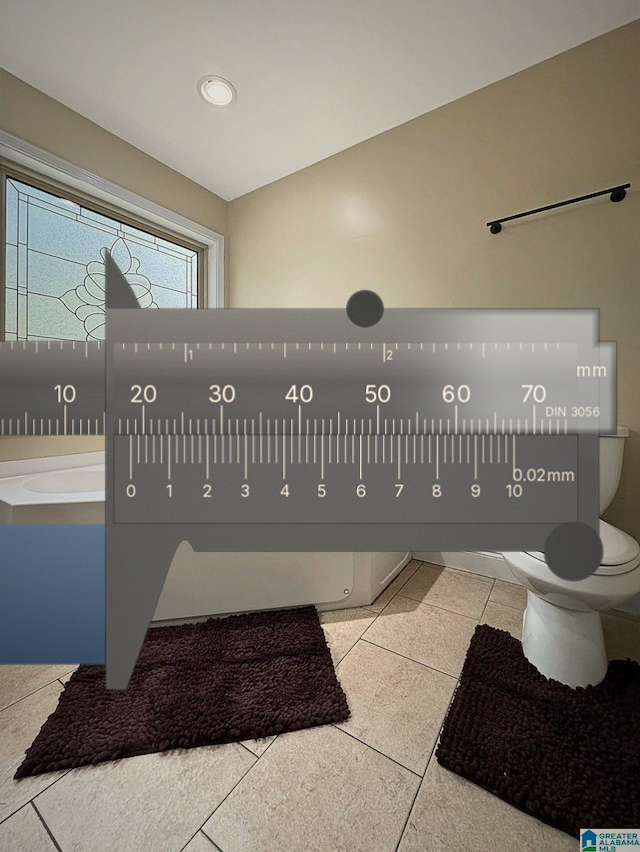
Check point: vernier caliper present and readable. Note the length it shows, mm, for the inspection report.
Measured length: 18.4 mm
